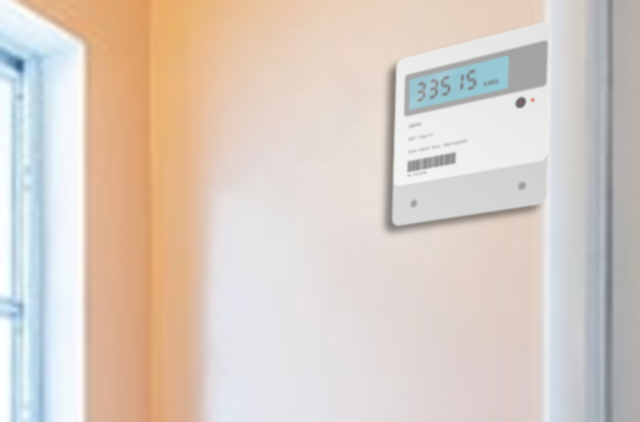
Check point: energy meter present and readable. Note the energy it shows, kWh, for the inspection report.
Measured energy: 33515 kWh
